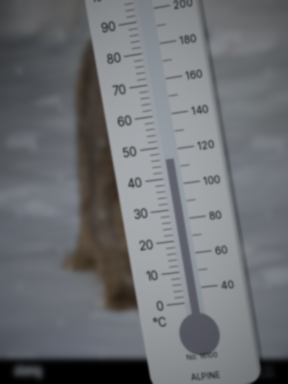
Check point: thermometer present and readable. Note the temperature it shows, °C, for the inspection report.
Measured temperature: 46 °C
